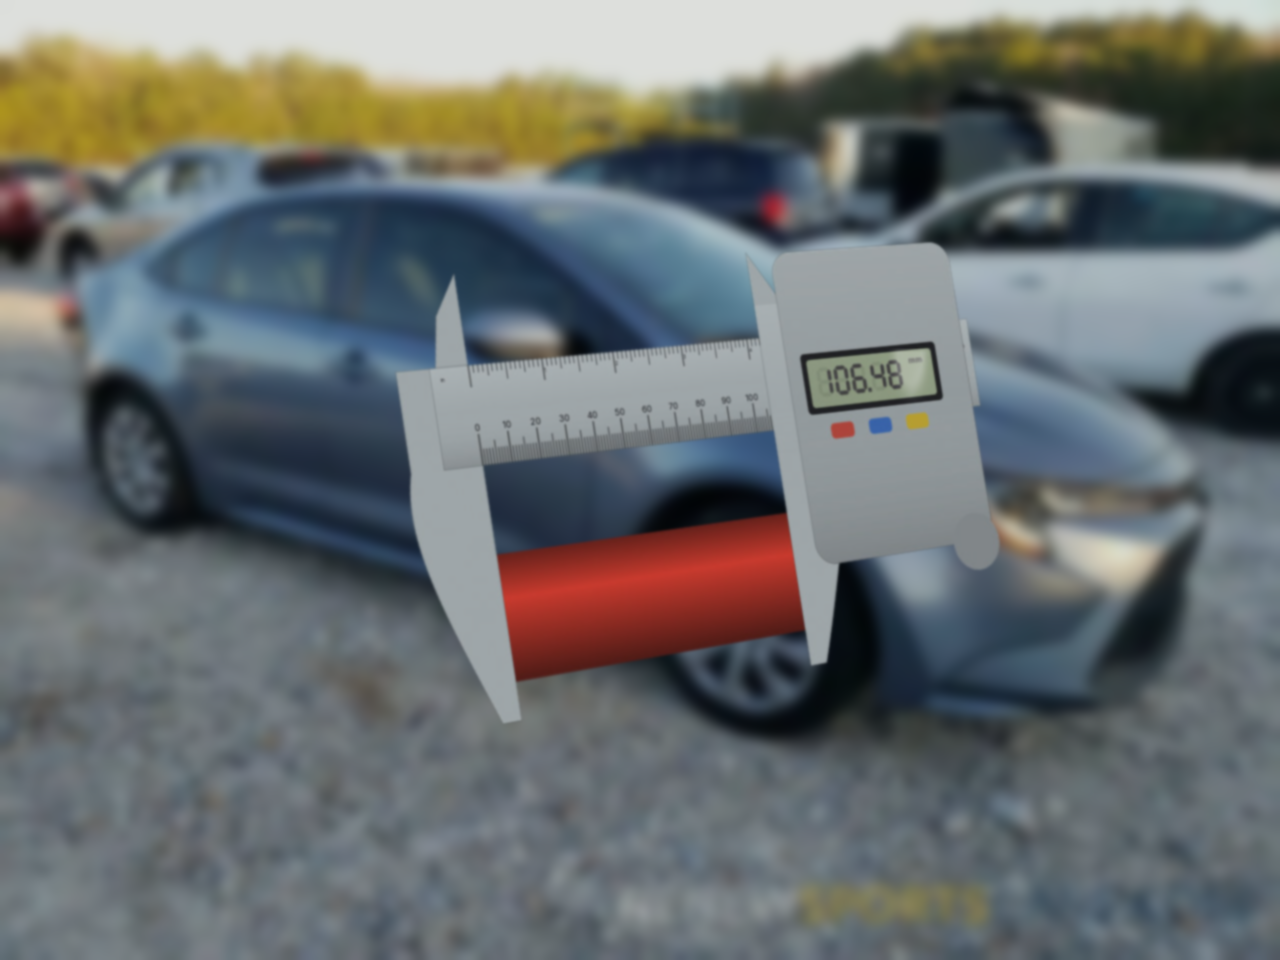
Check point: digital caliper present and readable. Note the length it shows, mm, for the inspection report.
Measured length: 106.48 mm
